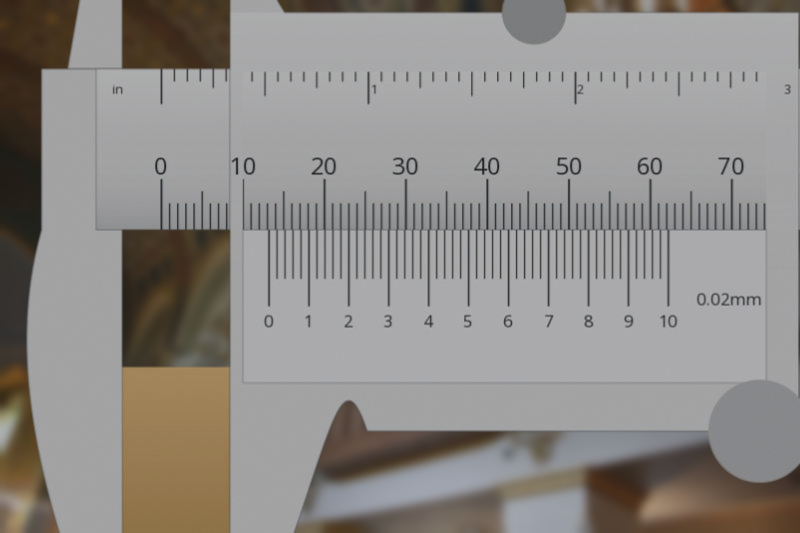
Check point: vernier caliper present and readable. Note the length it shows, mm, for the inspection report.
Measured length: 13.2 mm
